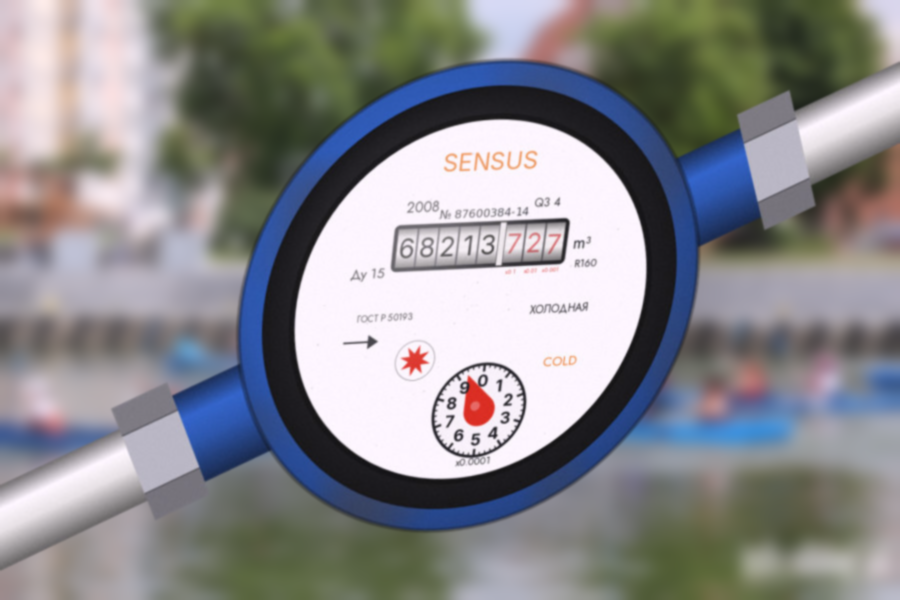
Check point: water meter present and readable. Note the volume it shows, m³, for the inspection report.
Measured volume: 68213.7269 m³
